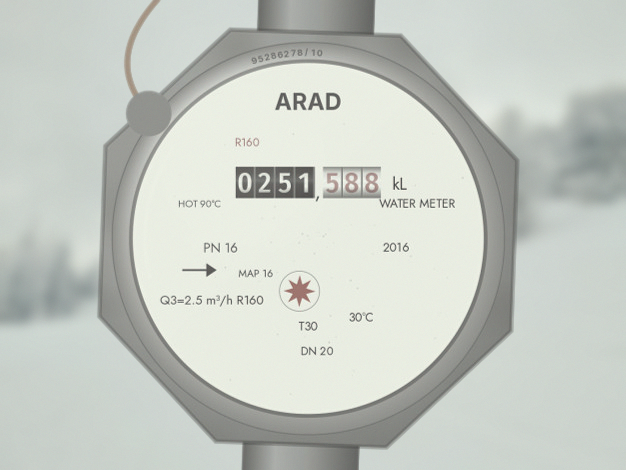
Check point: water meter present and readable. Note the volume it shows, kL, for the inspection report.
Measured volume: 251.588 kL
